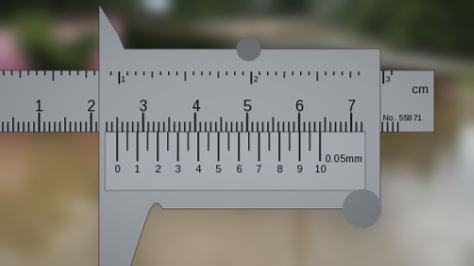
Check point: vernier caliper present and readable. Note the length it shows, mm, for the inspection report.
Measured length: 25.0 mm
